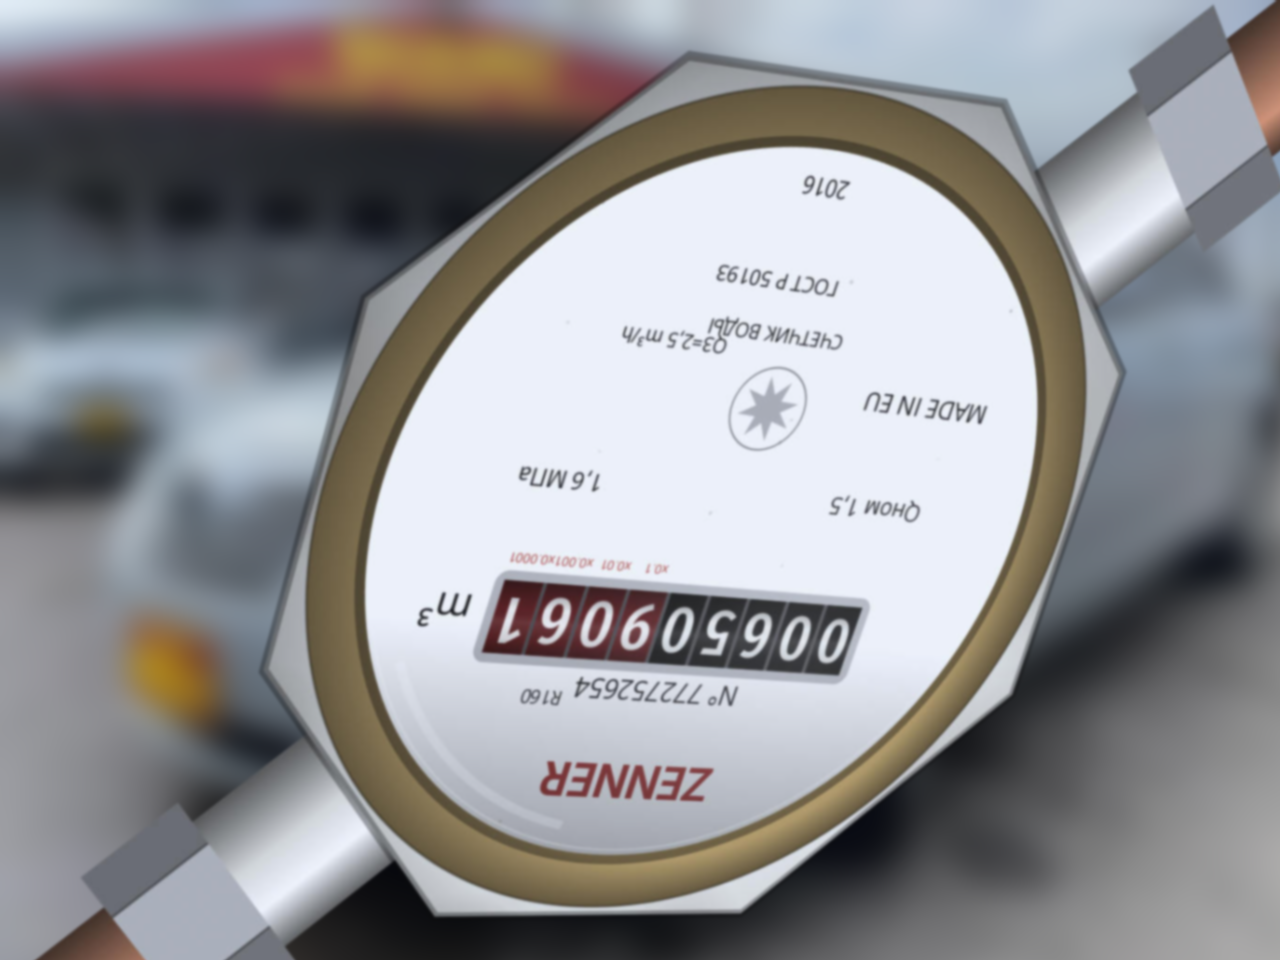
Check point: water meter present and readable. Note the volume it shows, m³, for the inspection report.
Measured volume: 650.9061 m³
